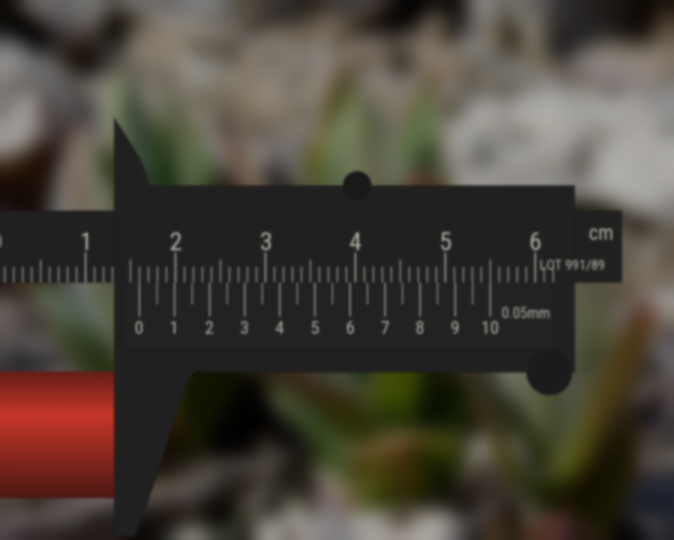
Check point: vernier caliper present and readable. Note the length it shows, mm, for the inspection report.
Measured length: 16.0 mm
